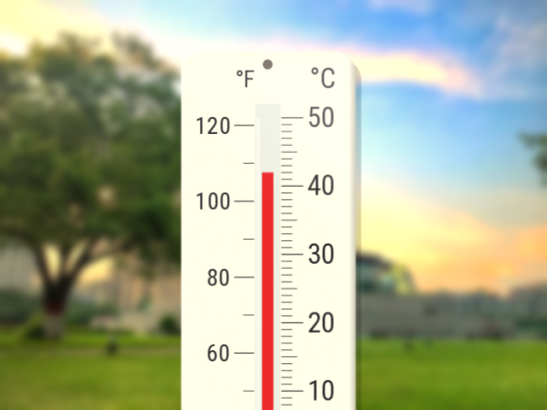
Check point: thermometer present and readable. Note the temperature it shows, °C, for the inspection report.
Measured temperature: 42 °C
